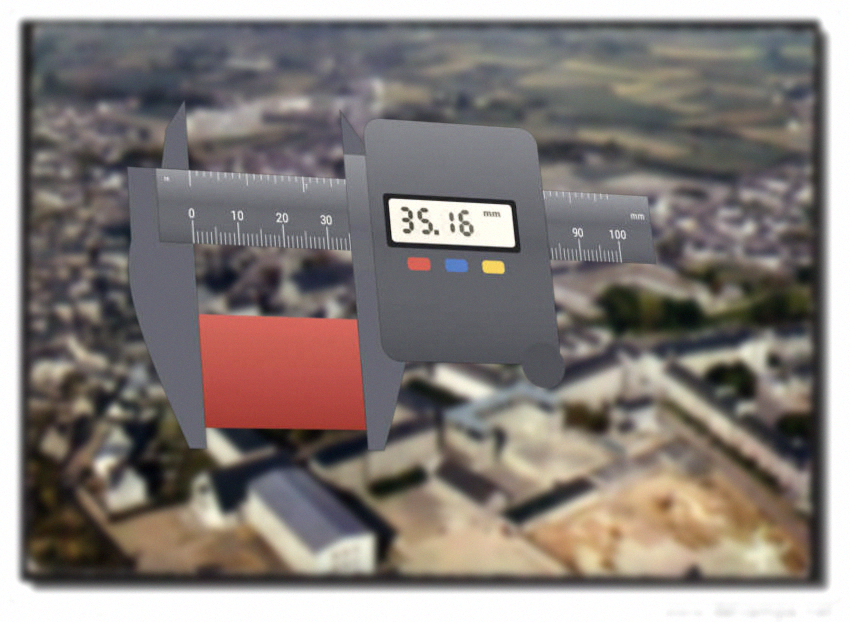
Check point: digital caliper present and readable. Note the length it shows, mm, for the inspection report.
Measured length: 35.16 mm
